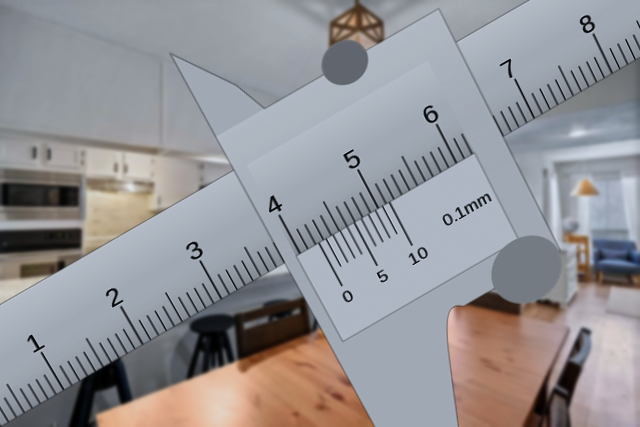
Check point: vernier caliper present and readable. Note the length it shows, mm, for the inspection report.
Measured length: 42.4 mm
